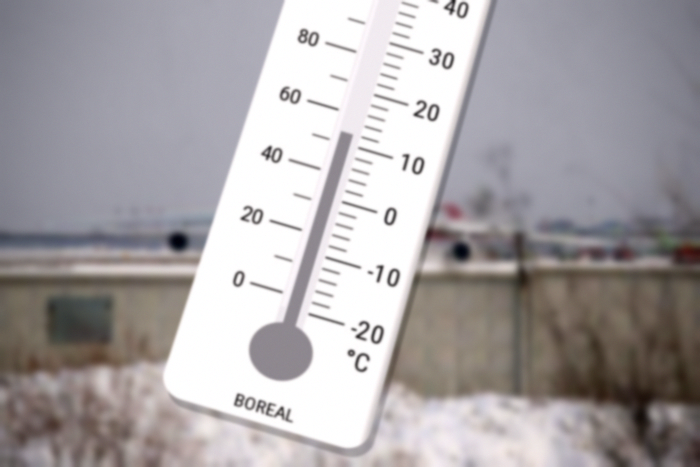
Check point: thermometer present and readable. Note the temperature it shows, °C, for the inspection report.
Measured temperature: 12 °C
